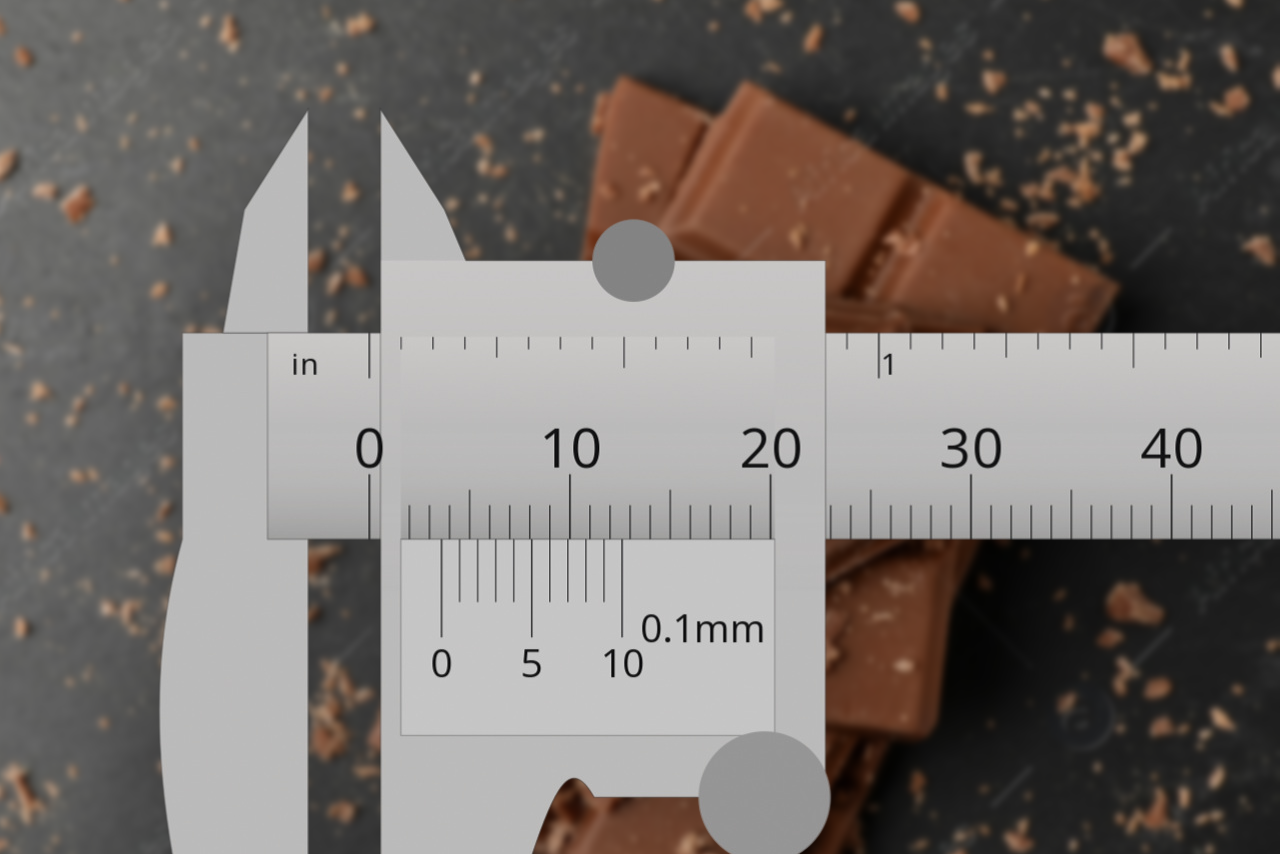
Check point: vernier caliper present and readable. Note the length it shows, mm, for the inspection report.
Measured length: 3.6 mm
